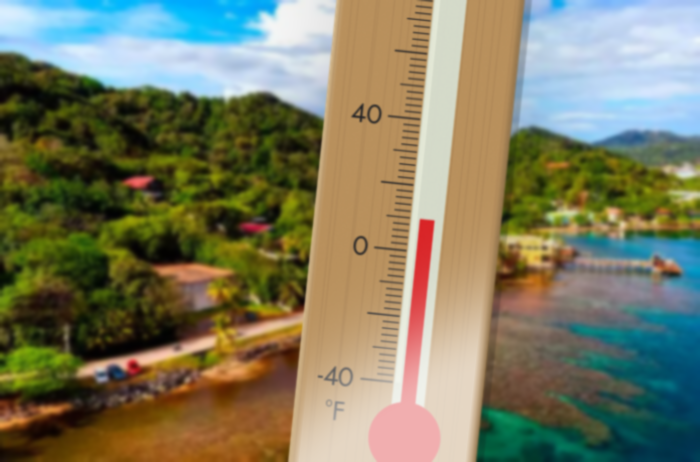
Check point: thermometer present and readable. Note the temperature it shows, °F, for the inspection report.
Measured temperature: 10 °F
